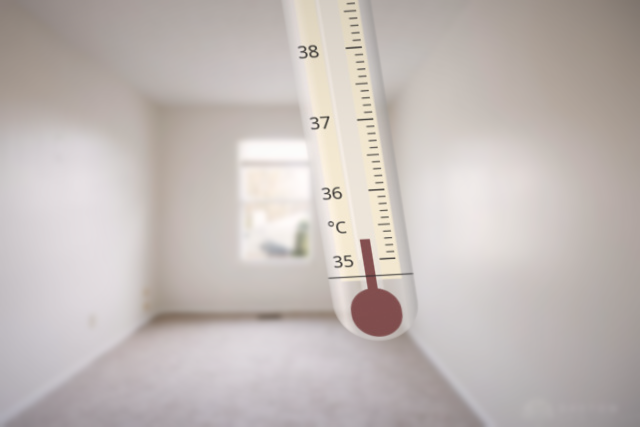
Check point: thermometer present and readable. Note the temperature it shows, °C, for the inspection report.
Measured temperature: 35.3 °C
